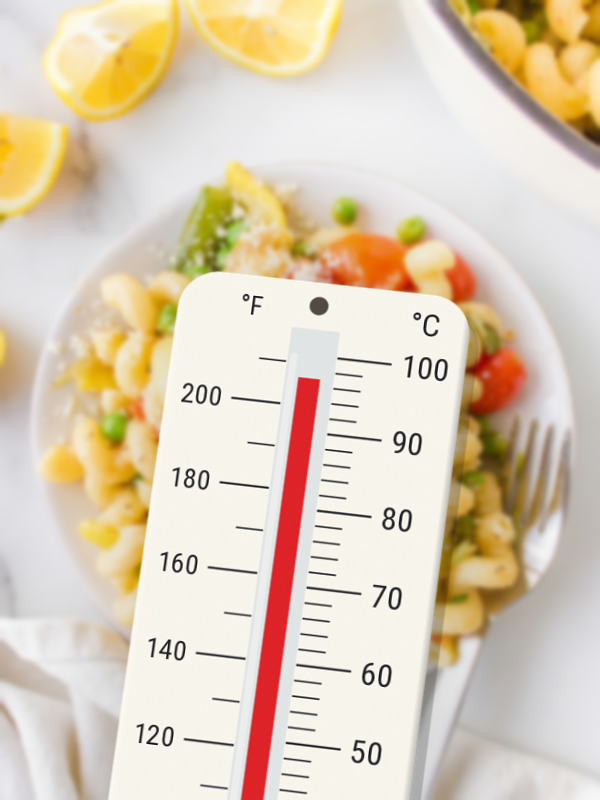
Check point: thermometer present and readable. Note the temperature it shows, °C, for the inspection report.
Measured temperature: 97 °C
